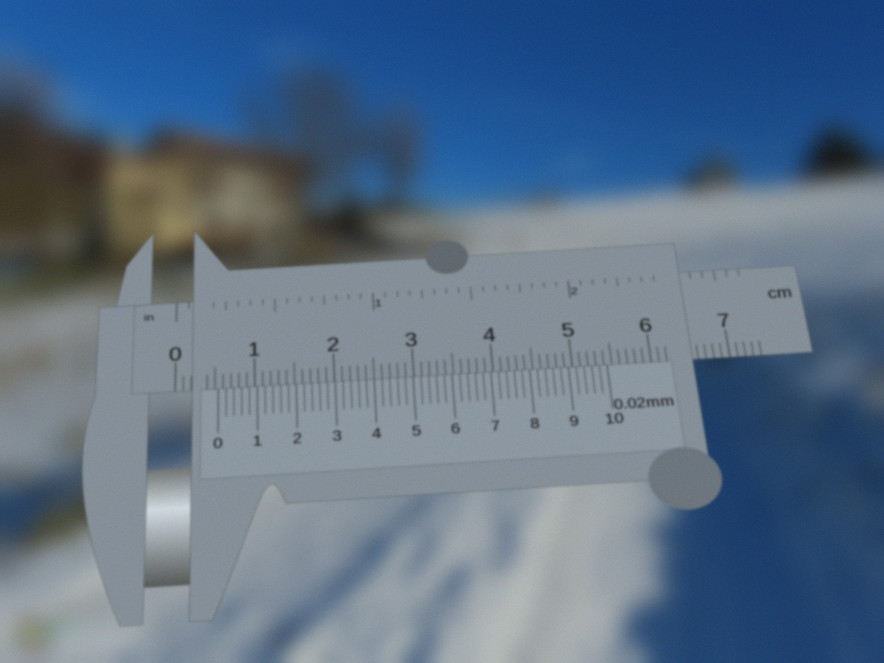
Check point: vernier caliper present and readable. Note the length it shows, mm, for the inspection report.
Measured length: 5.4 mm
